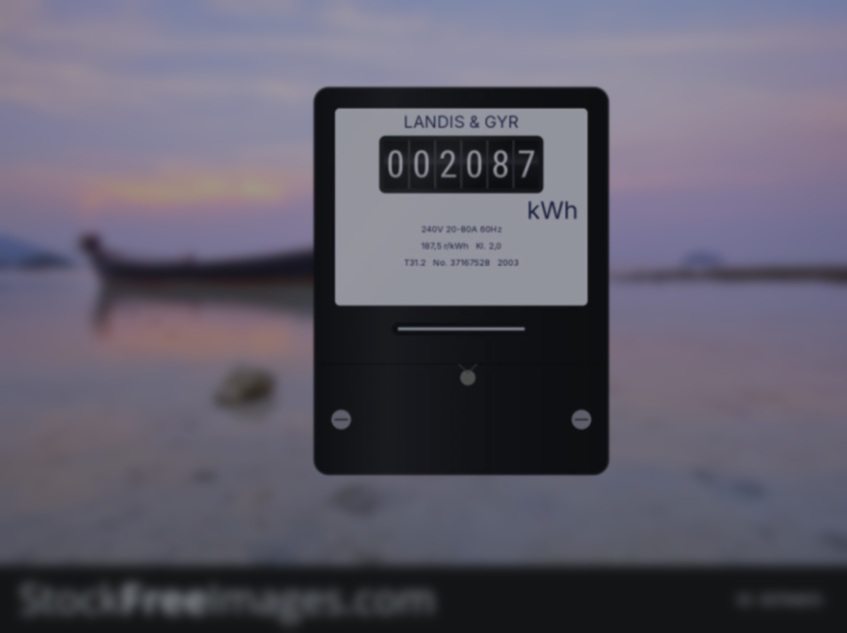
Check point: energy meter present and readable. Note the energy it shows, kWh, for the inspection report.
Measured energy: 2087 kWh
